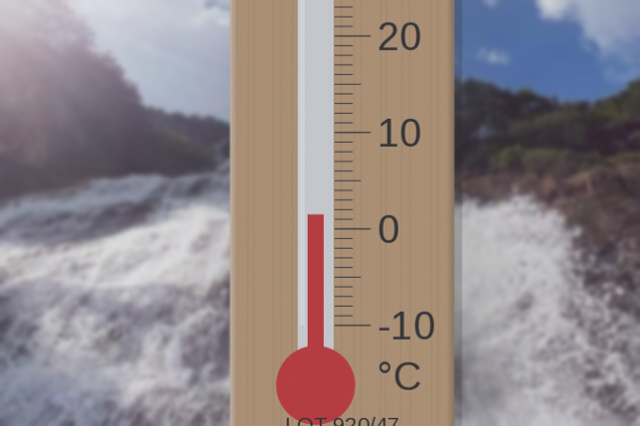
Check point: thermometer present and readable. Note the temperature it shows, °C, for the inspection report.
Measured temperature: 1.5 °C
